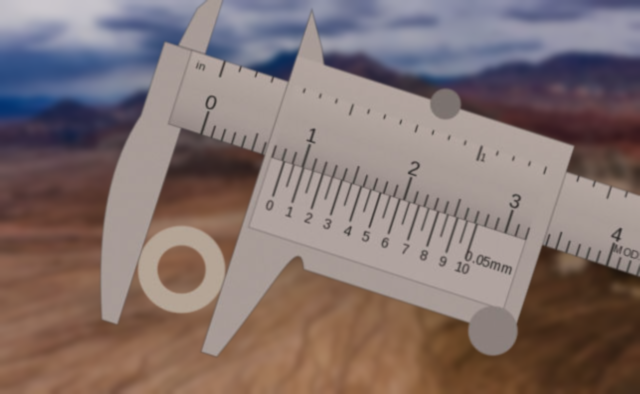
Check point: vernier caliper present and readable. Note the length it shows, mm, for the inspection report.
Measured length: 8.2 mm
